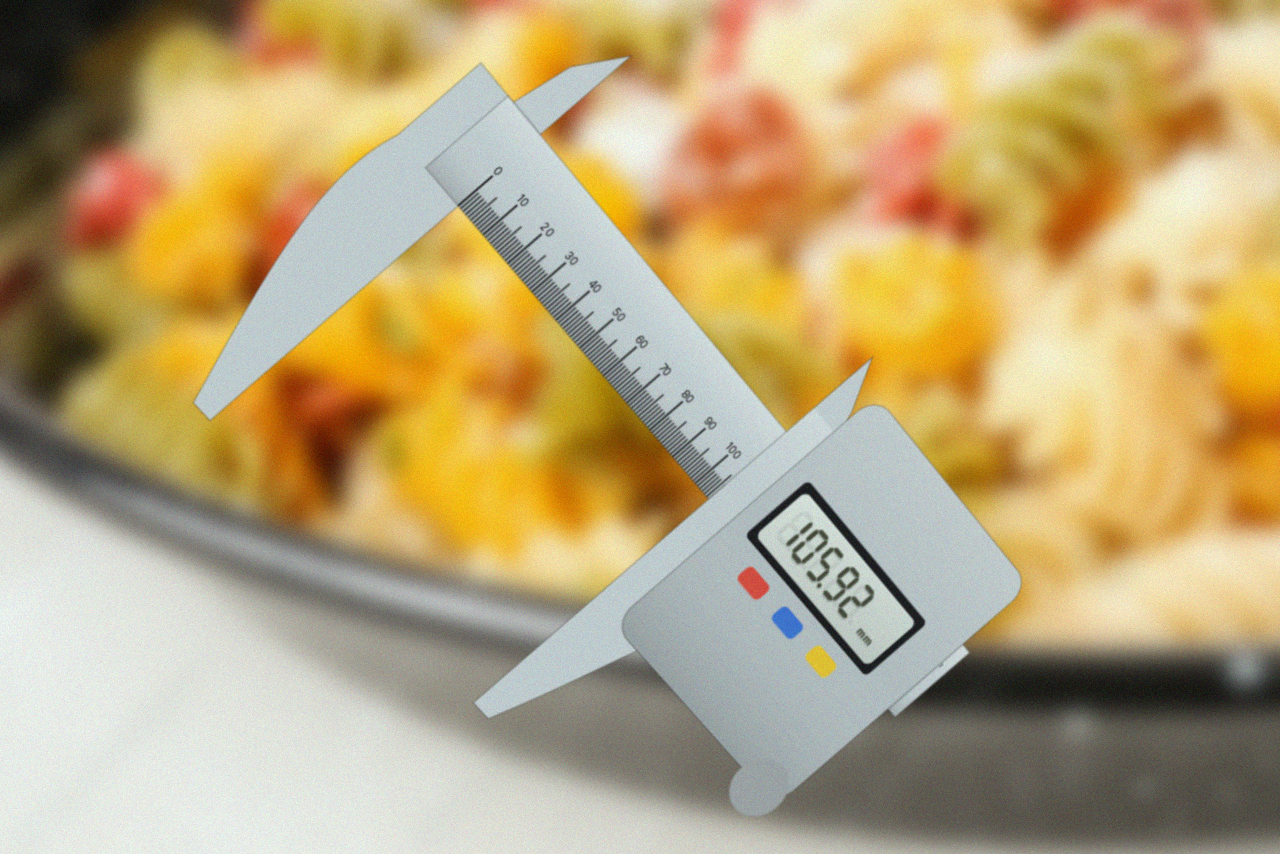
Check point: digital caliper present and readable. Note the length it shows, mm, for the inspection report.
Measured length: 105.92 mm
